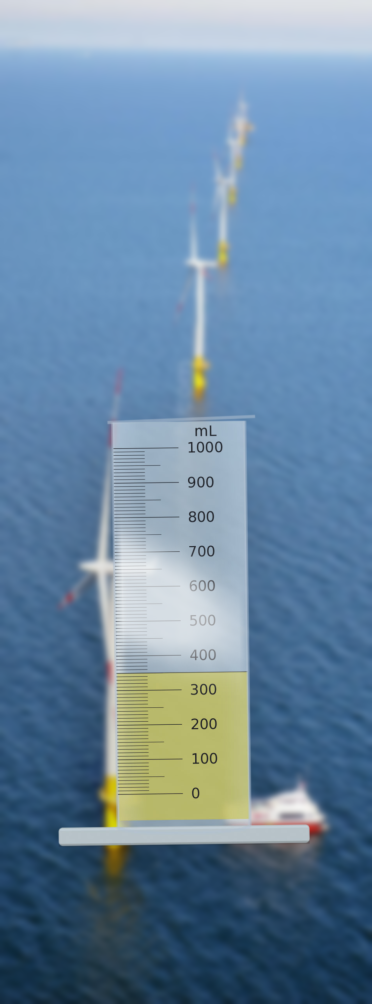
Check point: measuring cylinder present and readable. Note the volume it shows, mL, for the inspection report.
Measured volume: 350 mL
